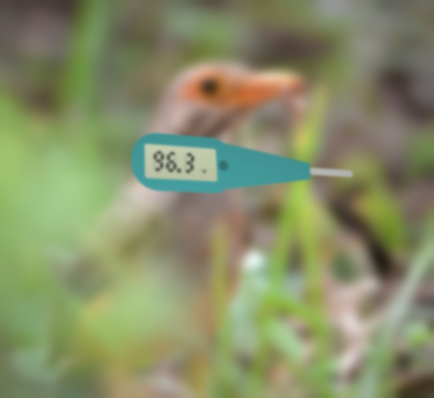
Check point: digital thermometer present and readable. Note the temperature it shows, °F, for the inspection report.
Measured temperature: 96.3 °F
